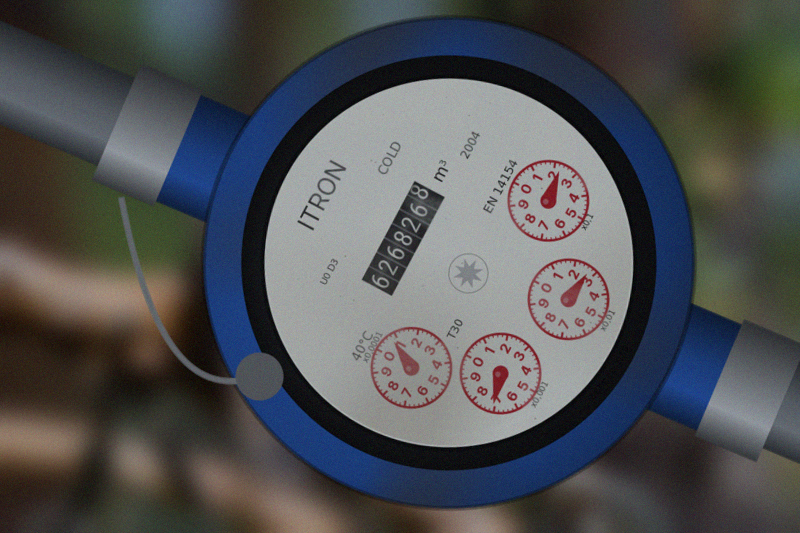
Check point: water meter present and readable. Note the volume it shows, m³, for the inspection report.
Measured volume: 6268268.2270 m³
